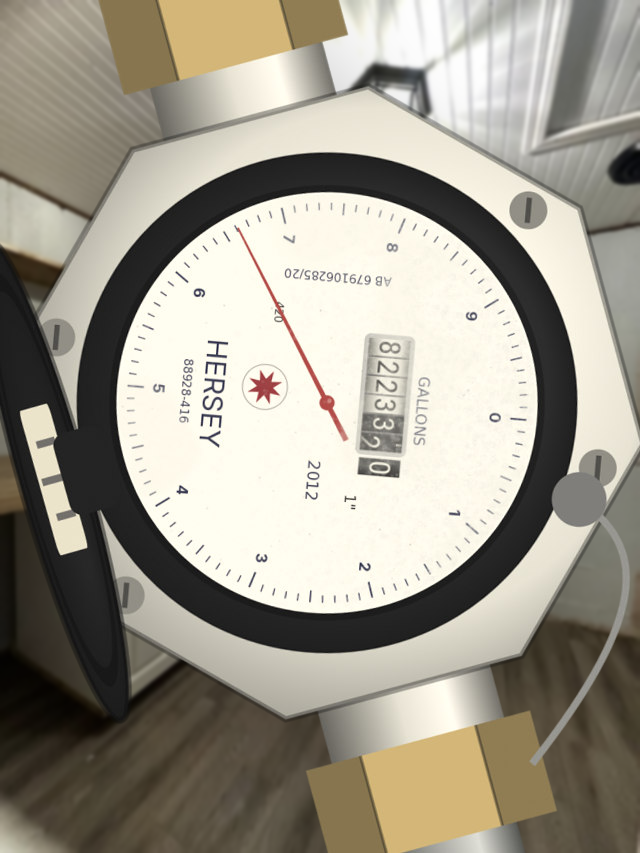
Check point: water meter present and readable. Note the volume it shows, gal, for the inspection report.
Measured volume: 8223316.6 gal
